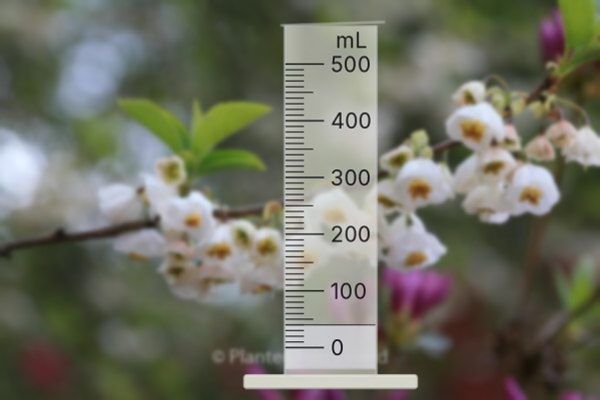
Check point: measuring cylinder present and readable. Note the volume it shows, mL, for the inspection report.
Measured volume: 40 mL
